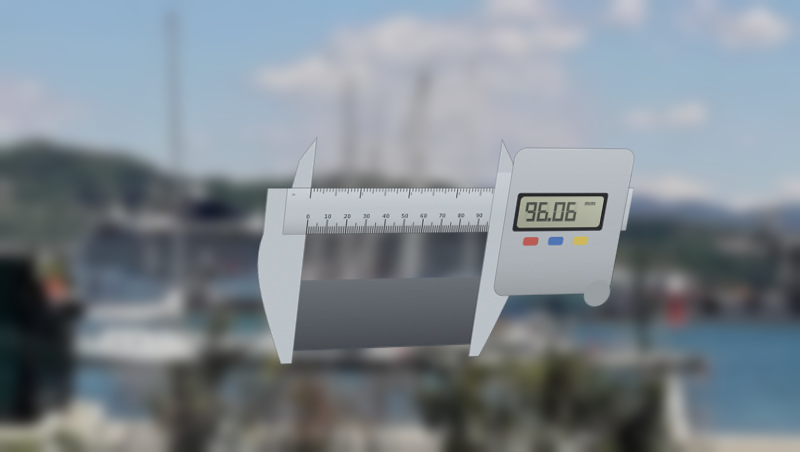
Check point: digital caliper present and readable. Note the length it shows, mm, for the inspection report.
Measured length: 96.06 mm
